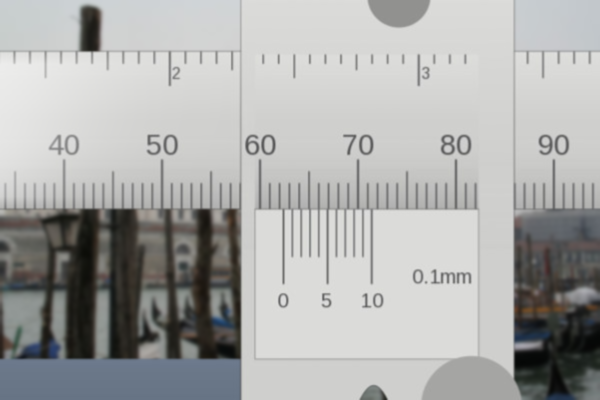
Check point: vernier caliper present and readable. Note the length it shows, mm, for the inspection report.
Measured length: 62.4 mm
